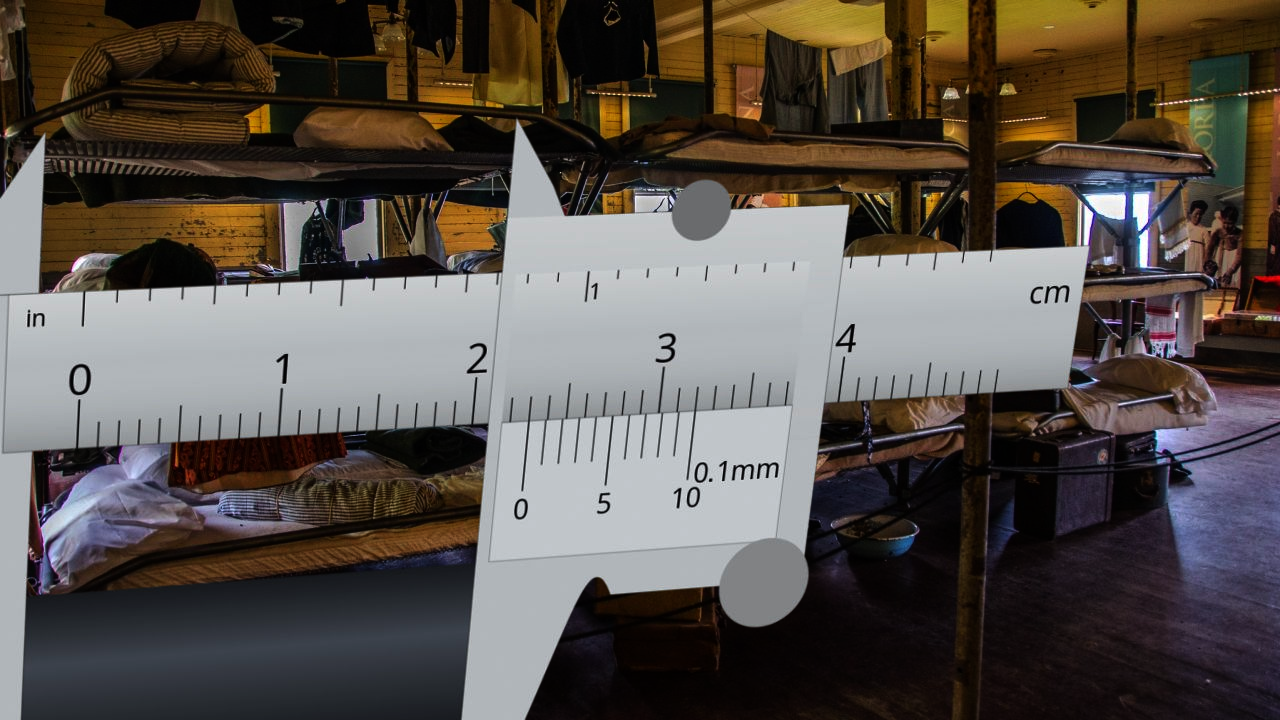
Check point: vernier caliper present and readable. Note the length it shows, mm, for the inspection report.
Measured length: 23.0 mm
